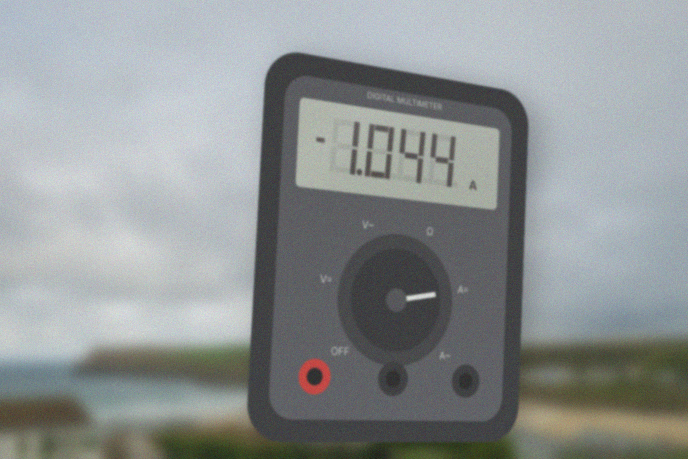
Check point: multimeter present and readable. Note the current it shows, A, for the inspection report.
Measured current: -1.044 A
